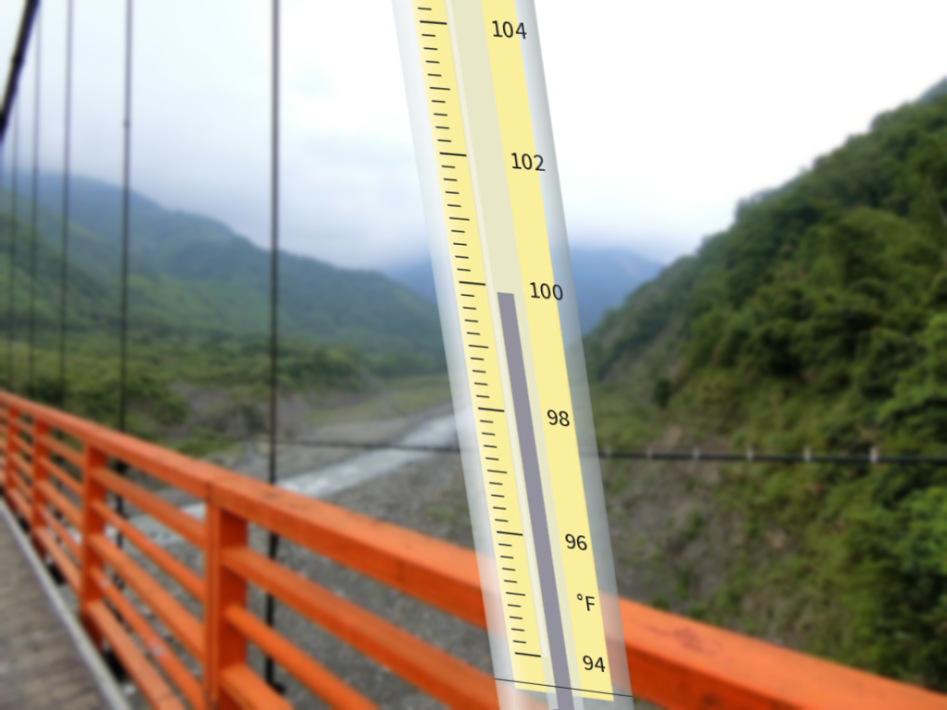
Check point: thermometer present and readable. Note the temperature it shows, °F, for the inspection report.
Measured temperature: 99.9 °F
